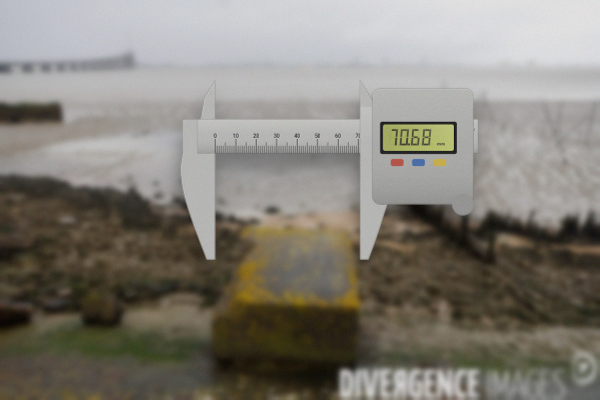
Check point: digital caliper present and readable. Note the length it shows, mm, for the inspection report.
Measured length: 70.68 mm
